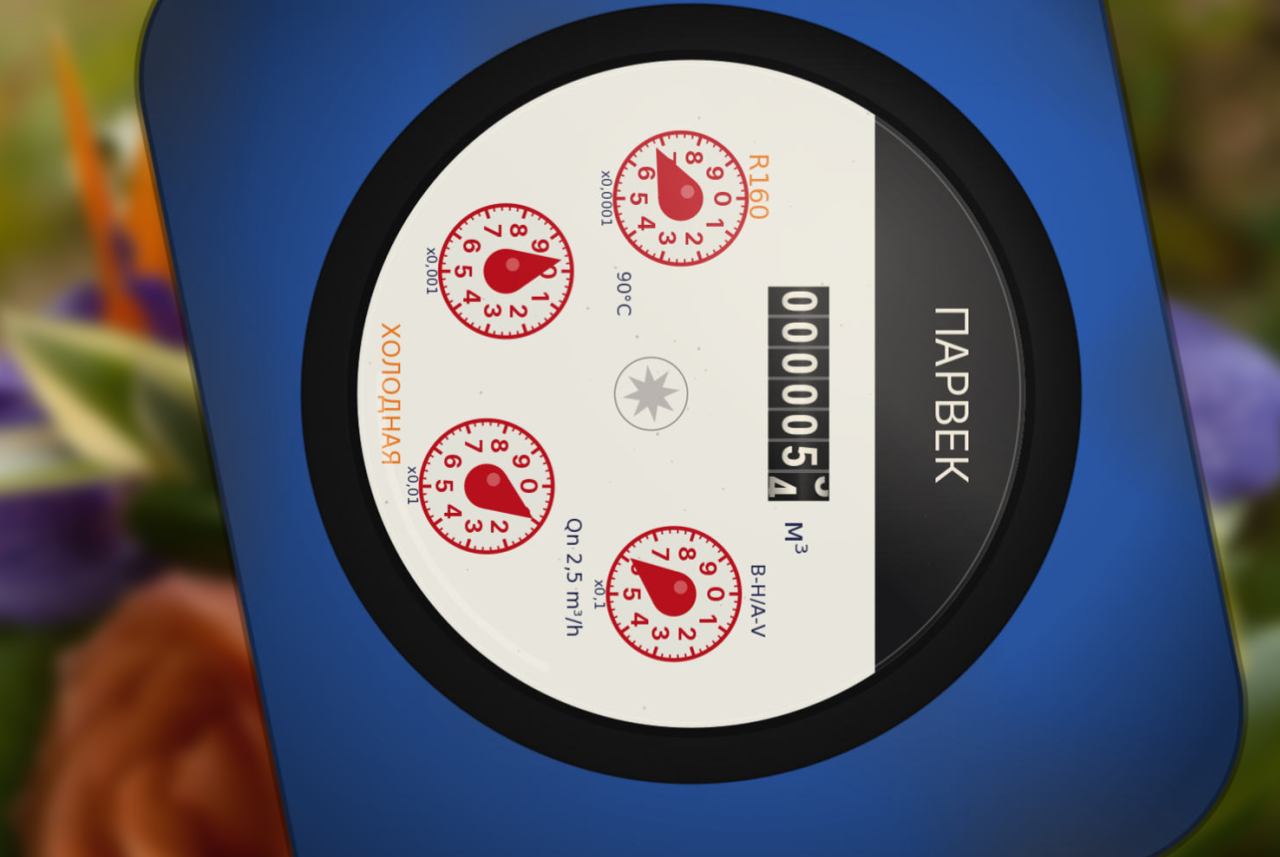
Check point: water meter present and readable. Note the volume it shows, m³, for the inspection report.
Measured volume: 53.6096 m³
